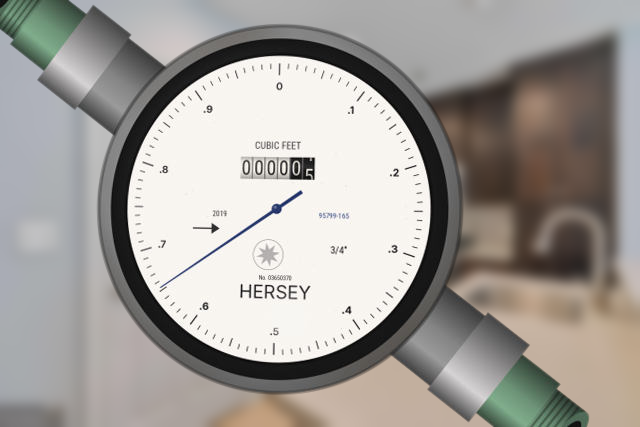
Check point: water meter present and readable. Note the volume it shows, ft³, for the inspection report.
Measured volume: 4.65 ft³
